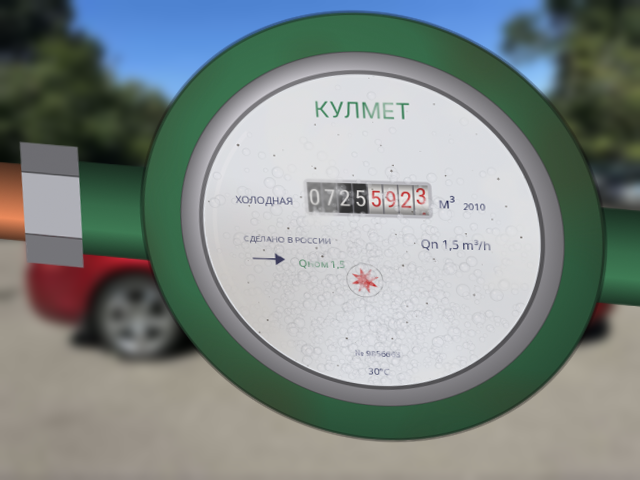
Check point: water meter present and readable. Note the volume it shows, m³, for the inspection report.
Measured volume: 725.5923 m³
